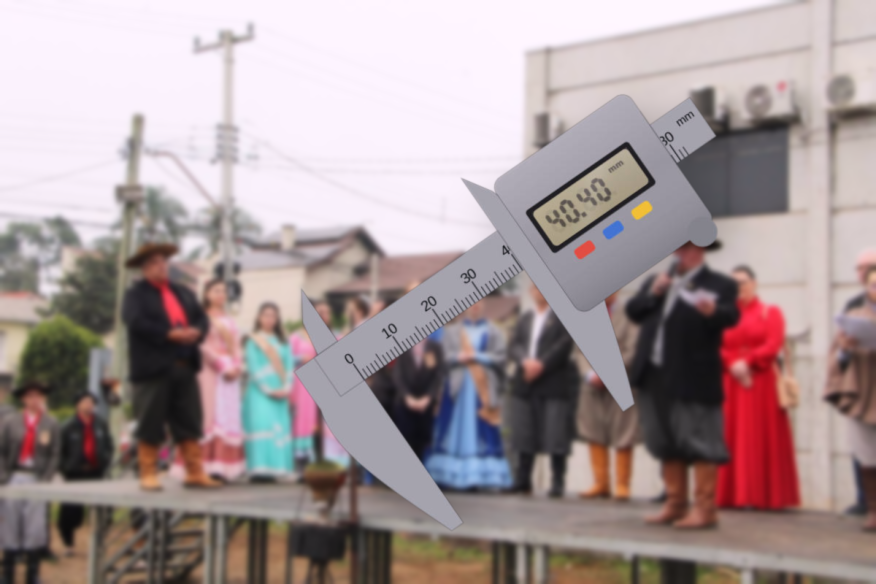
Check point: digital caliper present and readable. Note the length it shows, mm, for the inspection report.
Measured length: 40.40 mm
